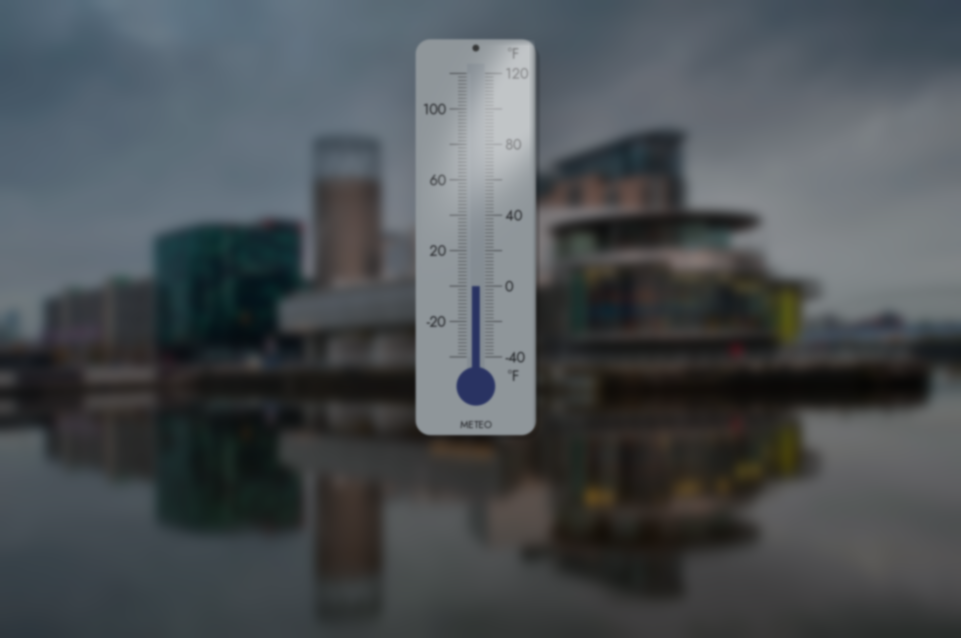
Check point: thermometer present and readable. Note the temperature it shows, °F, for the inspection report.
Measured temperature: 0 °F
